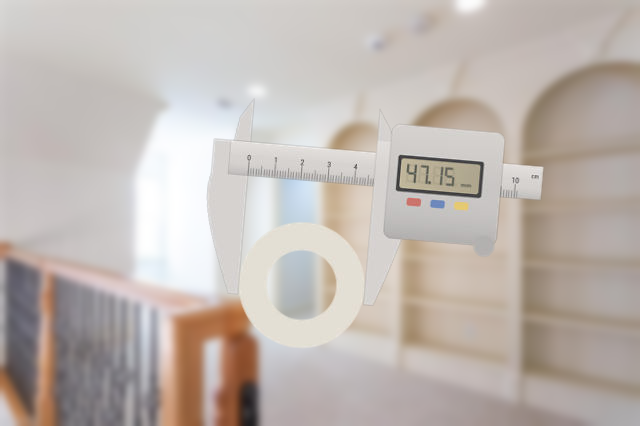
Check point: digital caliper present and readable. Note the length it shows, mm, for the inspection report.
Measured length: 47.15 mm
